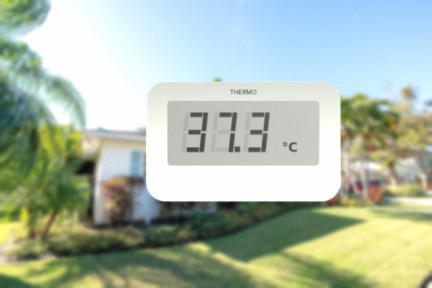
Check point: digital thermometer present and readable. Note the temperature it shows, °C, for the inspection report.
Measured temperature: 37.3 °C
